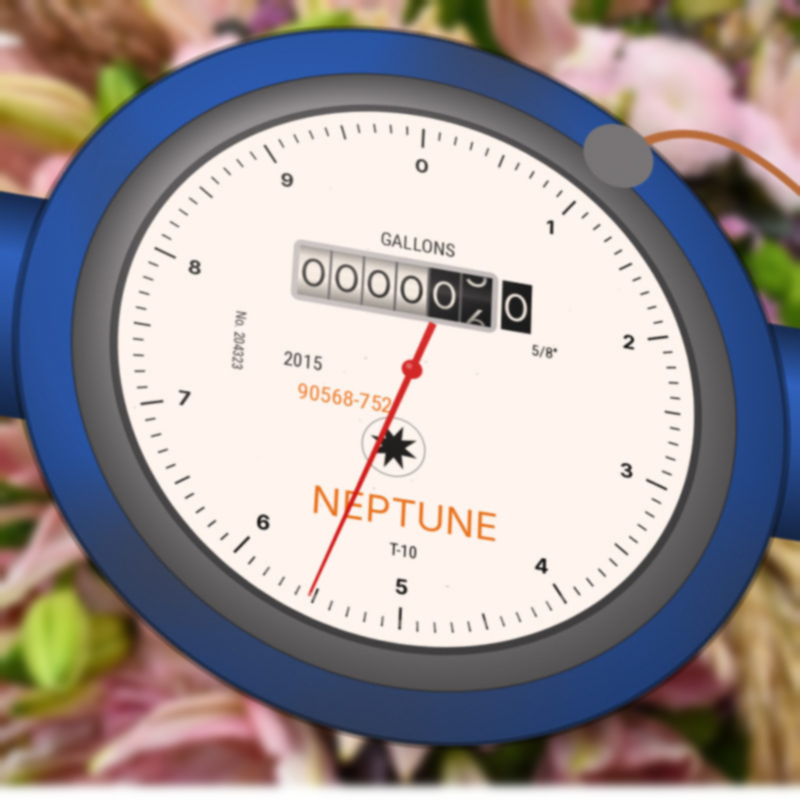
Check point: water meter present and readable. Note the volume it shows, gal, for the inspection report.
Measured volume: 55.5 gal
